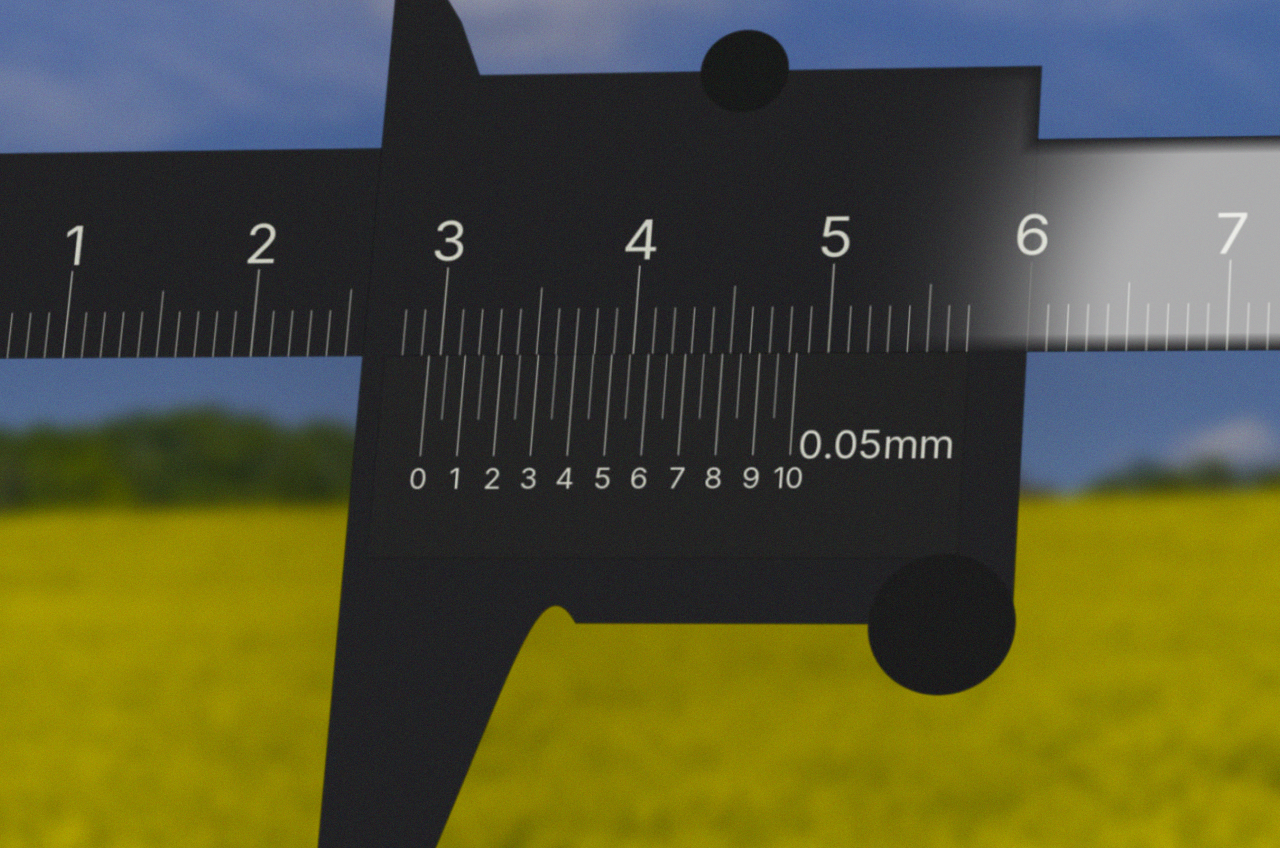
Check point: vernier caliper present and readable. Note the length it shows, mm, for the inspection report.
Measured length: 29.4 mm
